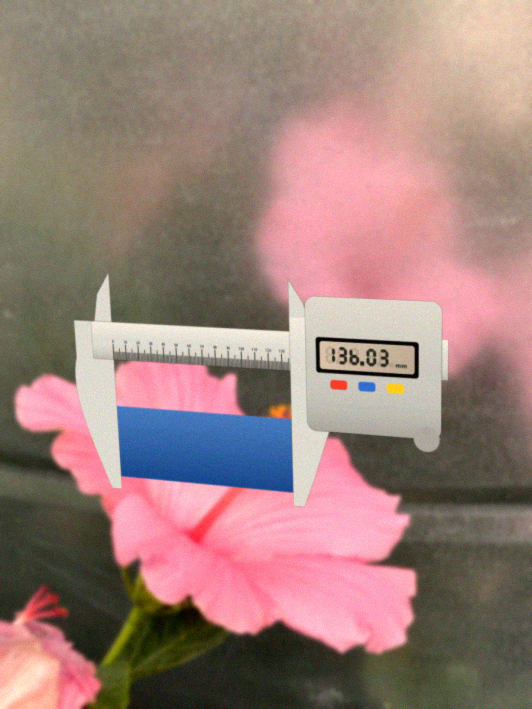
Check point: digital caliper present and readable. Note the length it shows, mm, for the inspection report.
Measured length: 136.03 mm
